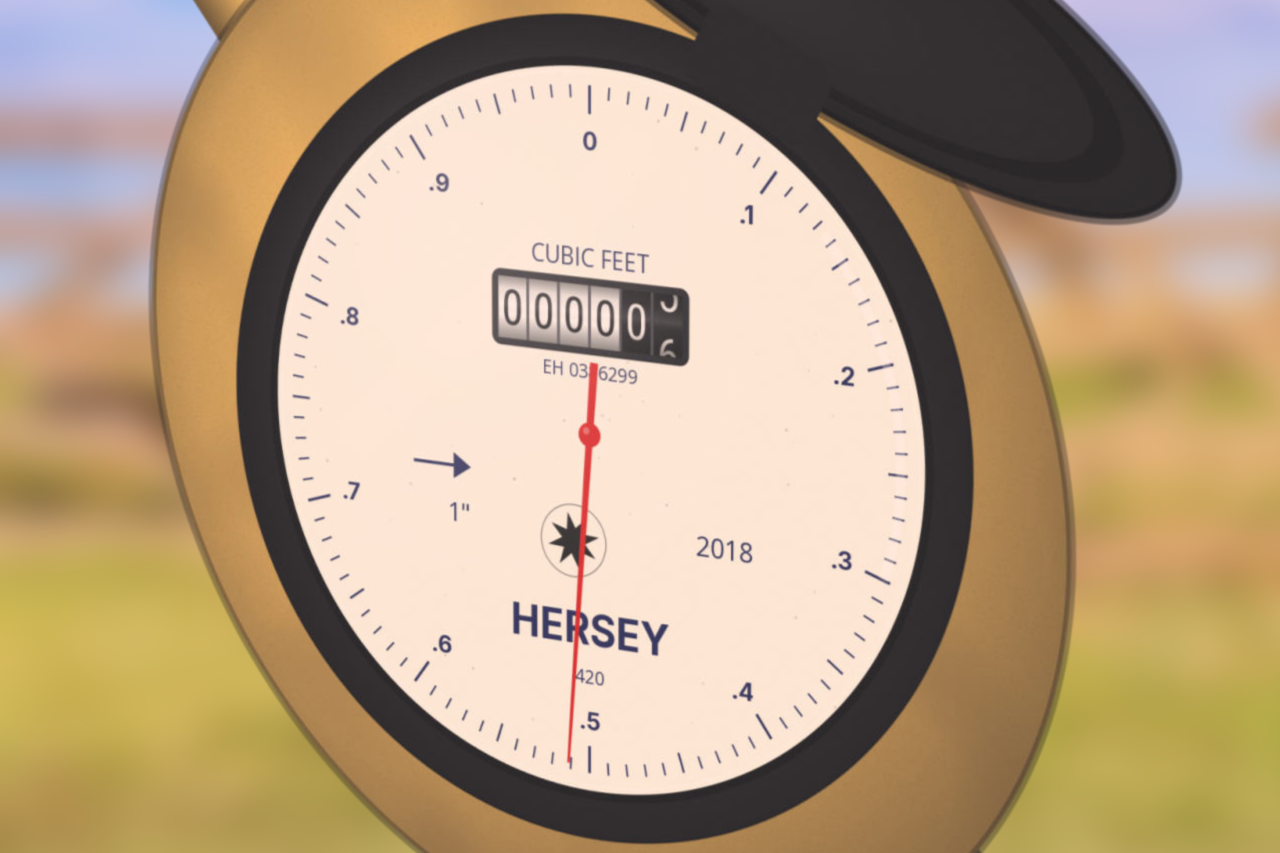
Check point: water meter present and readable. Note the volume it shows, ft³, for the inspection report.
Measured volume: 5.51 ft³
